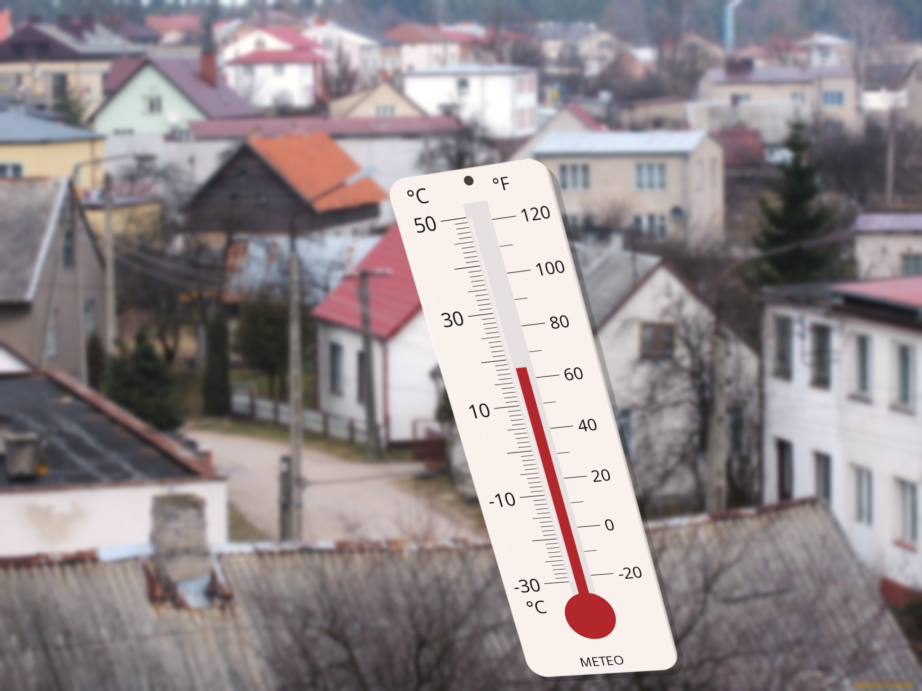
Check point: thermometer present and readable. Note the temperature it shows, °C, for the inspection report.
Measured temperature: 18 °C
